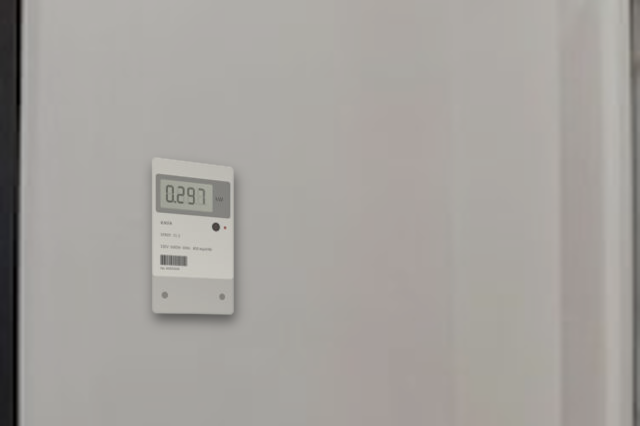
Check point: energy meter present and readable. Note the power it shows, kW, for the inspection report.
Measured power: 0.297 kW
